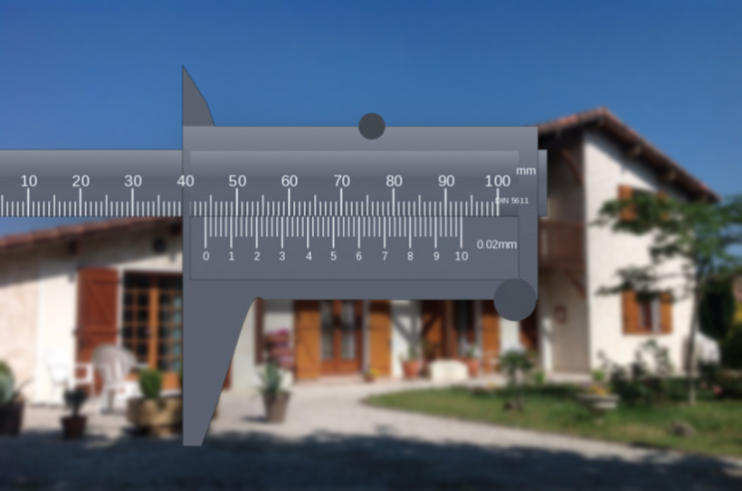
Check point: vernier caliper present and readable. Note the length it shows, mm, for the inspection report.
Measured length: 44.0 mm
